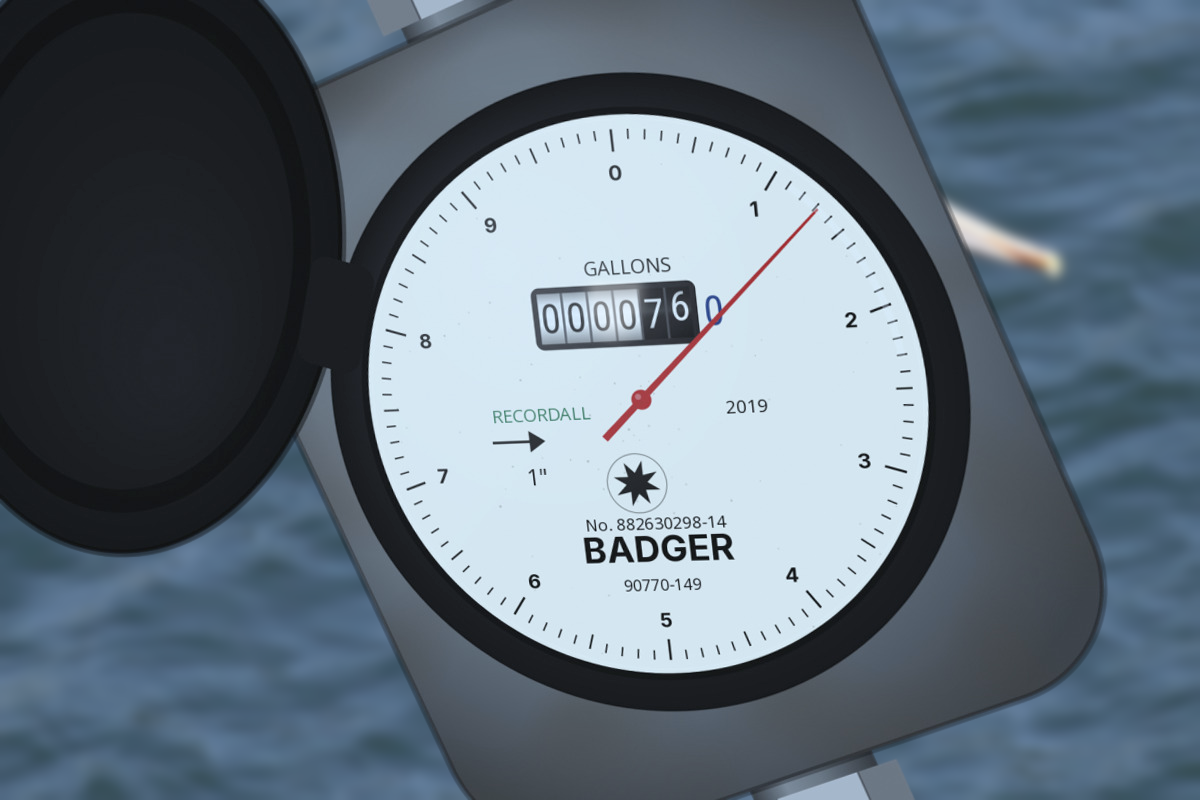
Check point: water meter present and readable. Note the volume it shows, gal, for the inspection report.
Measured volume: 761.3 gal
